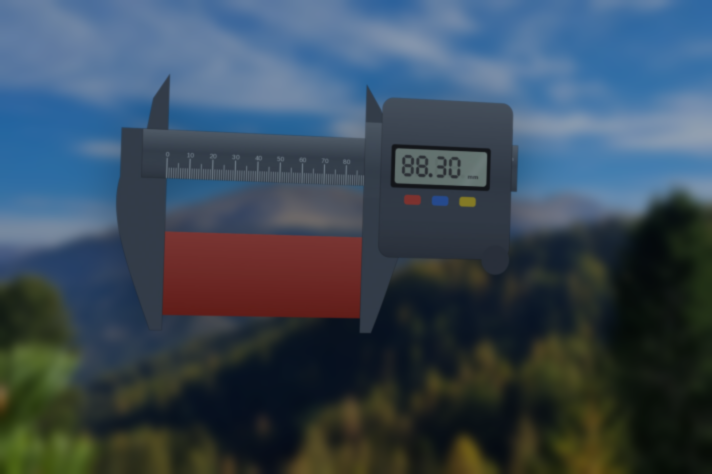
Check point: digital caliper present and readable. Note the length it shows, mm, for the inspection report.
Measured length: 88.30 mm
